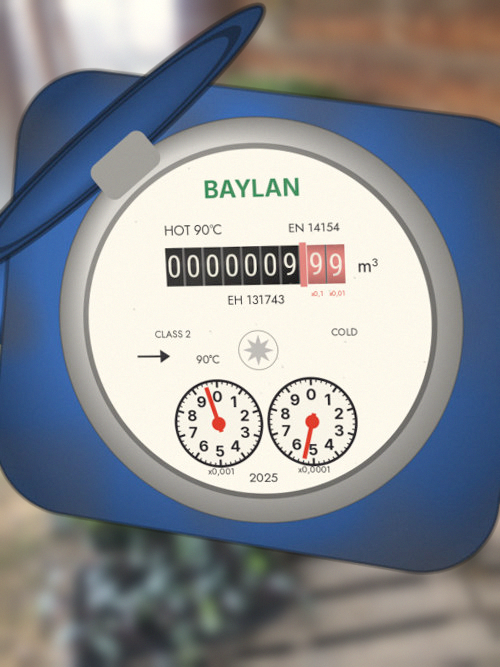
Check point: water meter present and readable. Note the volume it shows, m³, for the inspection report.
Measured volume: 9.9895 m³
